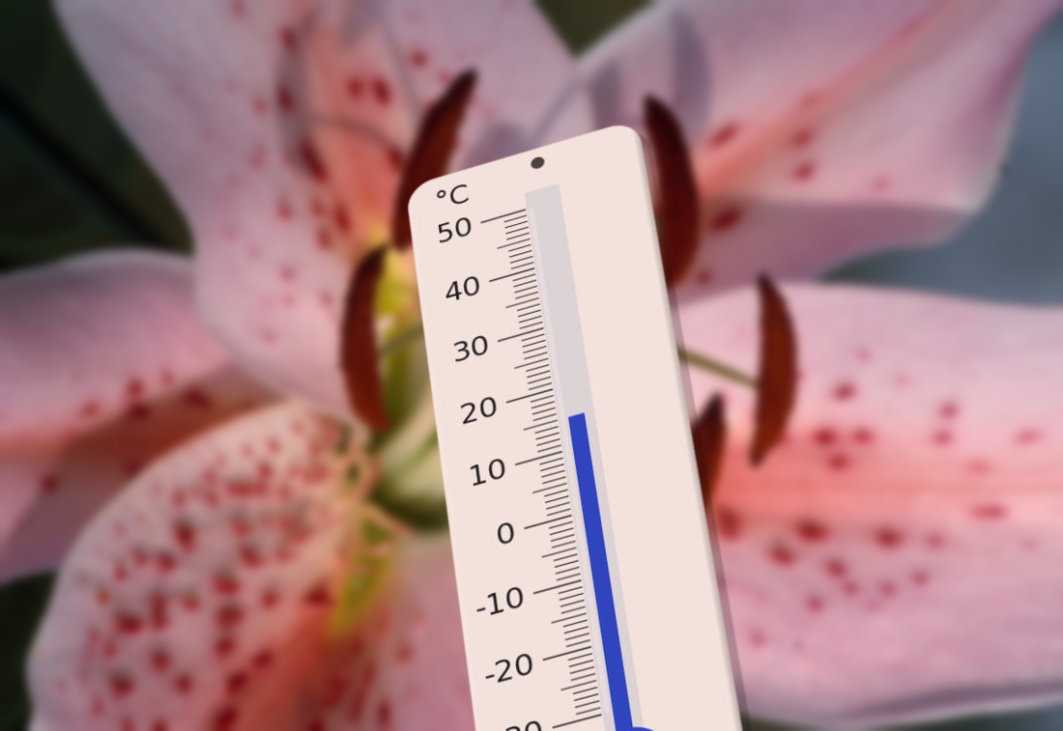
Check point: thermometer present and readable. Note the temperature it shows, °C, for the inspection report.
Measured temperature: 15 °C
